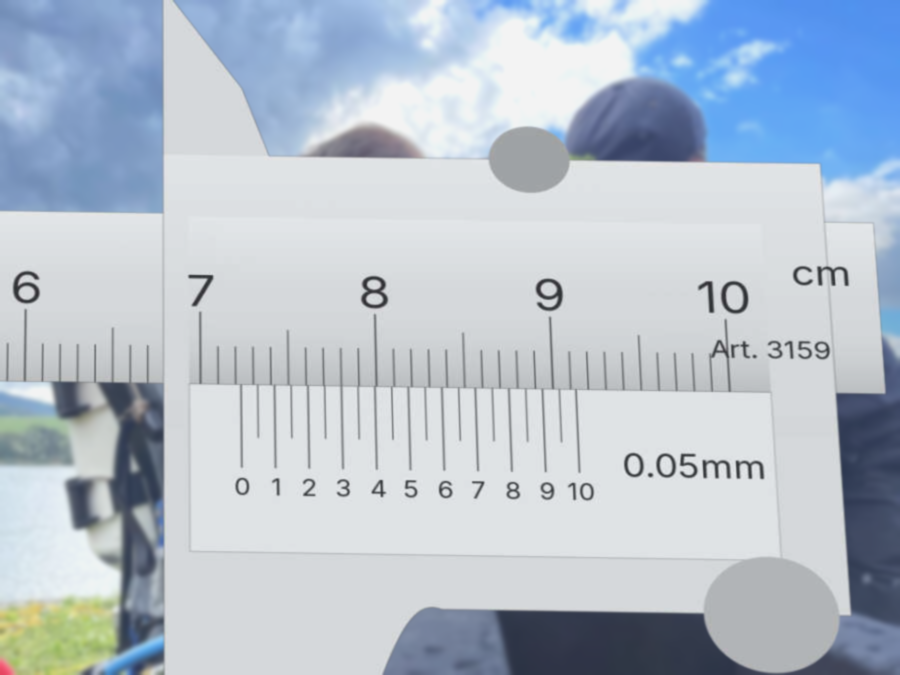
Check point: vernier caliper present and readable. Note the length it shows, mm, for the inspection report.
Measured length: 72.3 mm
